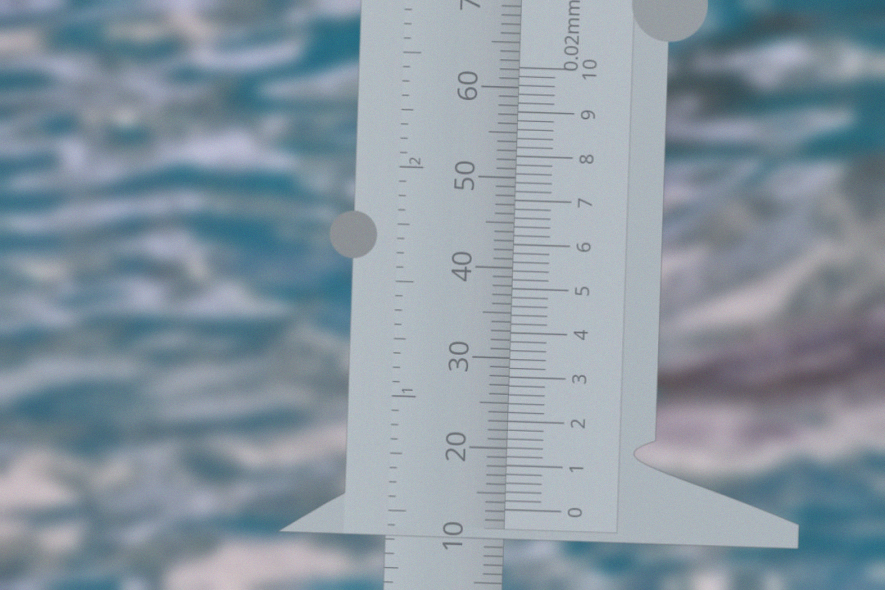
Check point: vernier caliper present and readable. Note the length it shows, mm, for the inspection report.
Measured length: 13.2 mm
